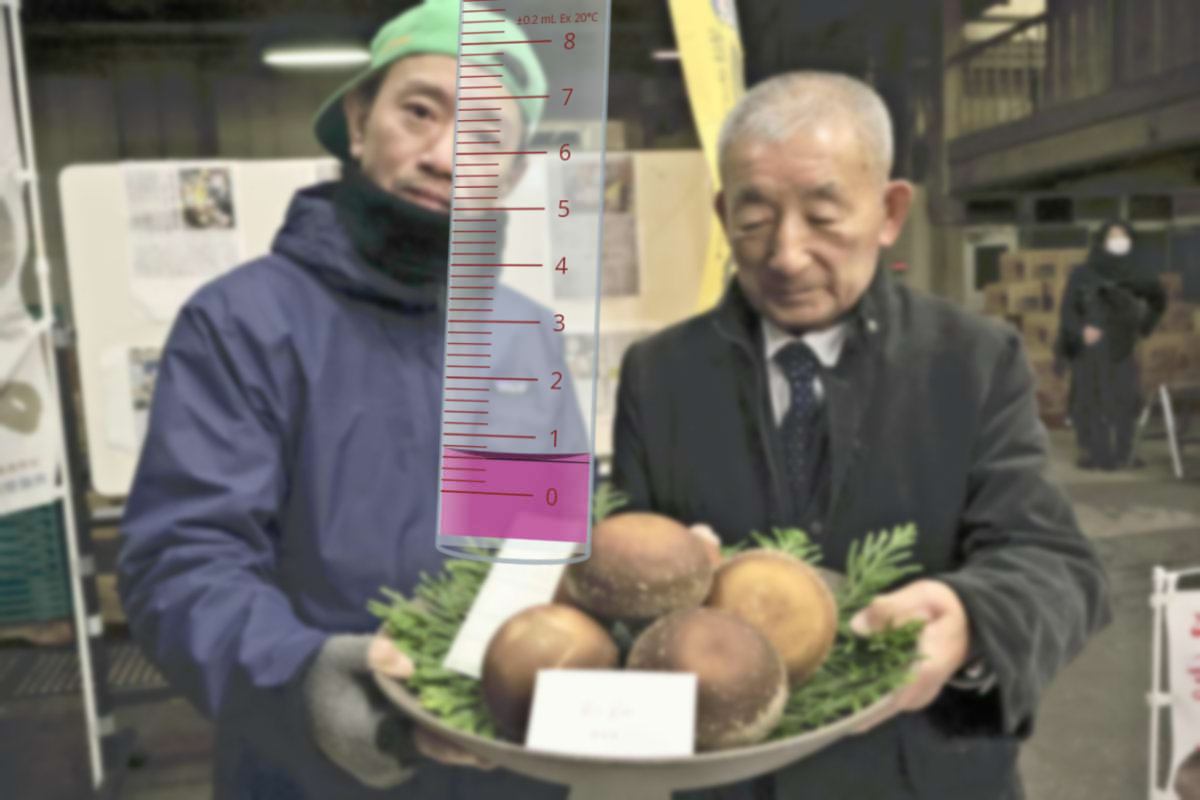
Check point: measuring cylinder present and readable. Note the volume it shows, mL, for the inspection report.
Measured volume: 0.6 mL
